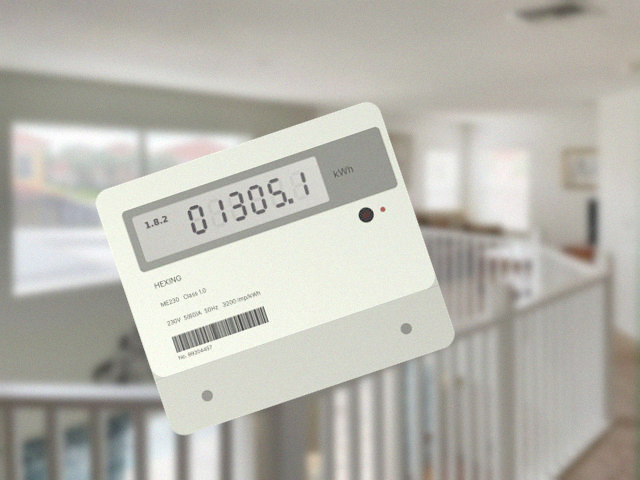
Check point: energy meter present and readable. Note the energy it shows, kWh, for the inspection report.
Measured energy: 1305.1 kWh
